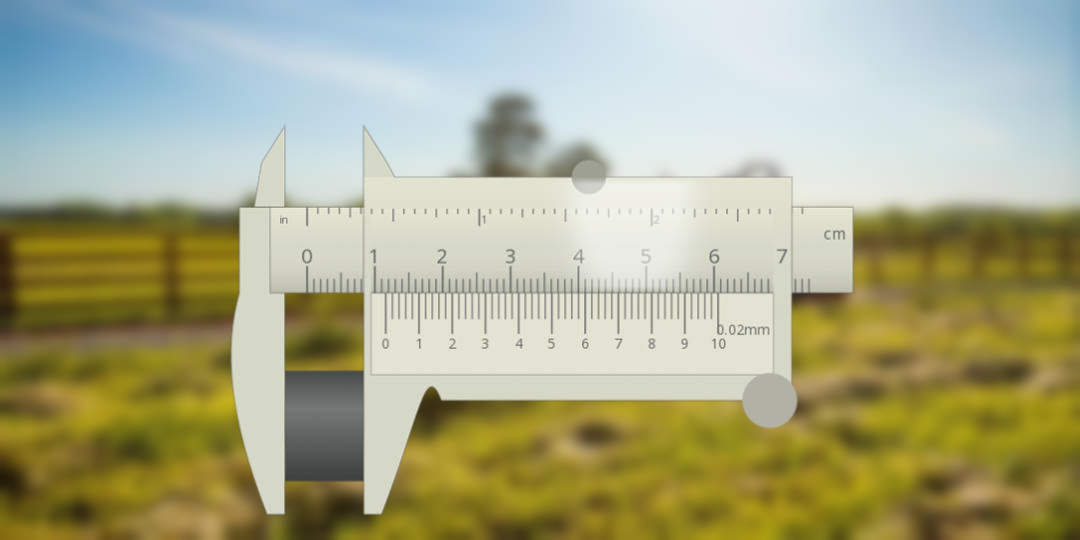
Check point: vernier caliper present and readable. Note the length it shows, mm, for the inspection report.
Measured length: 11.6 mm
